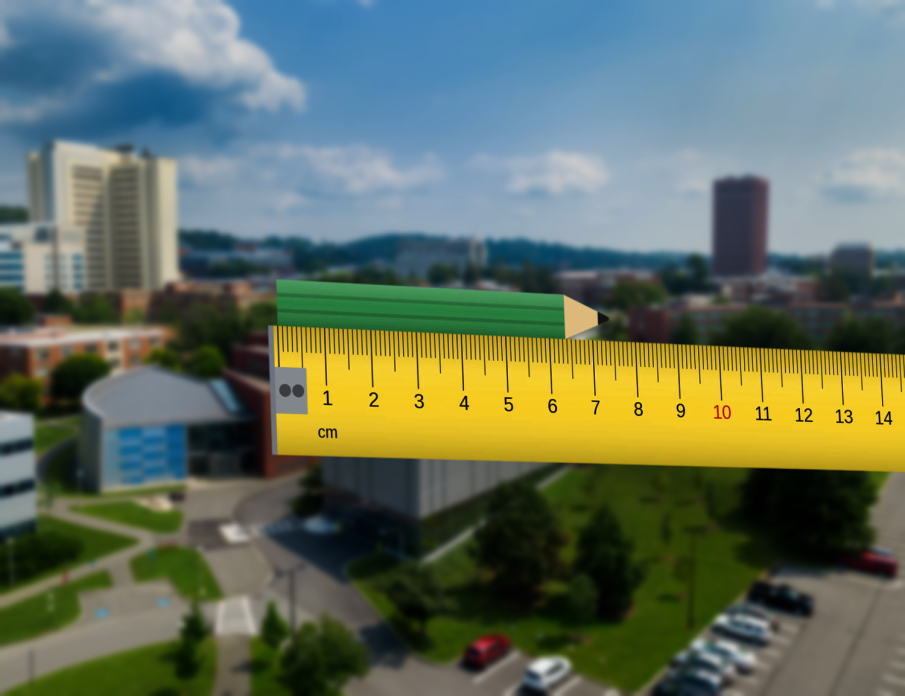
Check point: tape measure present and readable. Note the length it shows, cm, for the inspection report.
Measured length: 7.4 cm
